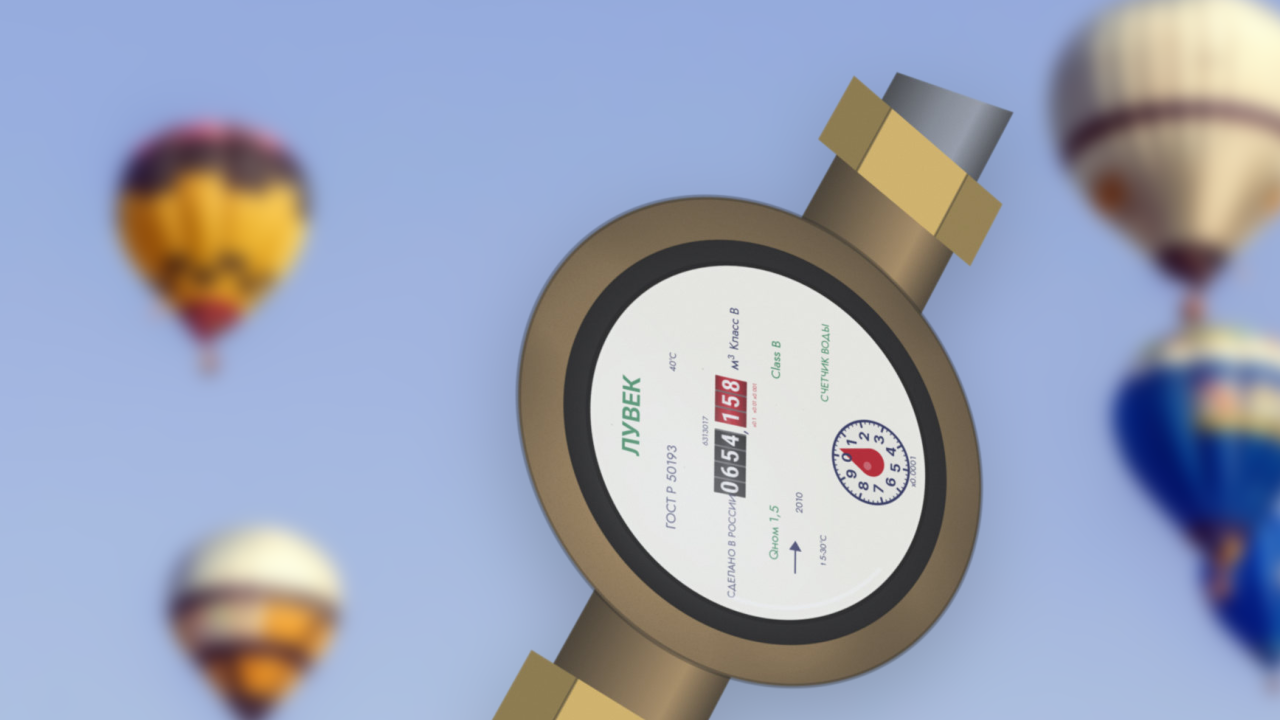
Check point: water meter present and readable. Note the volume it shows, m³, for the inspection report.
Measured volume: 654.1580 m³
